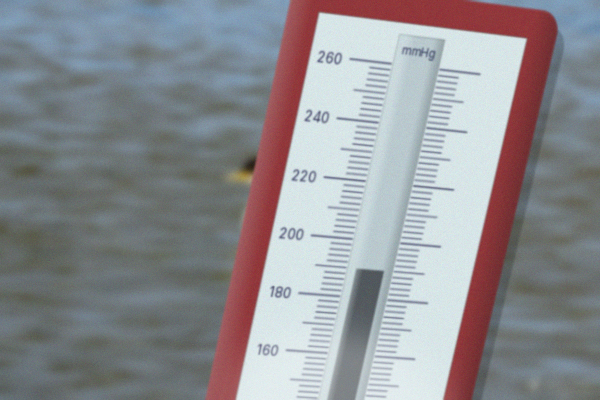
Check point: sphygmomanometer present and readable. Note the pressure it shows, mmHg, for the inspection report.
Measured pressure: 190 mmHg
